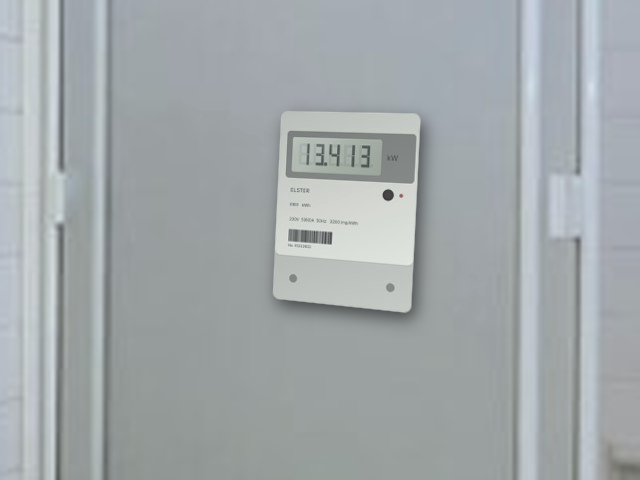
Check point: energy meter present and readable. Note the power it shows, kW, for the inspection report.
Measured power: 13.413 kW
